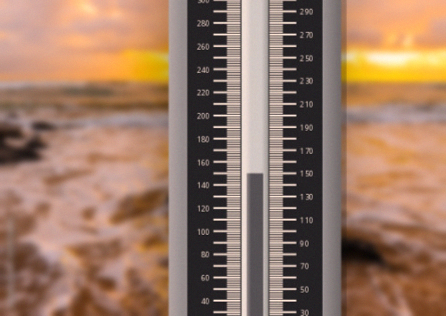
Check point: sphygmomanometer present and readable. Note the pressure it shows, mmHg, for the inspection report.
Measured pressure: 150 mmHg
